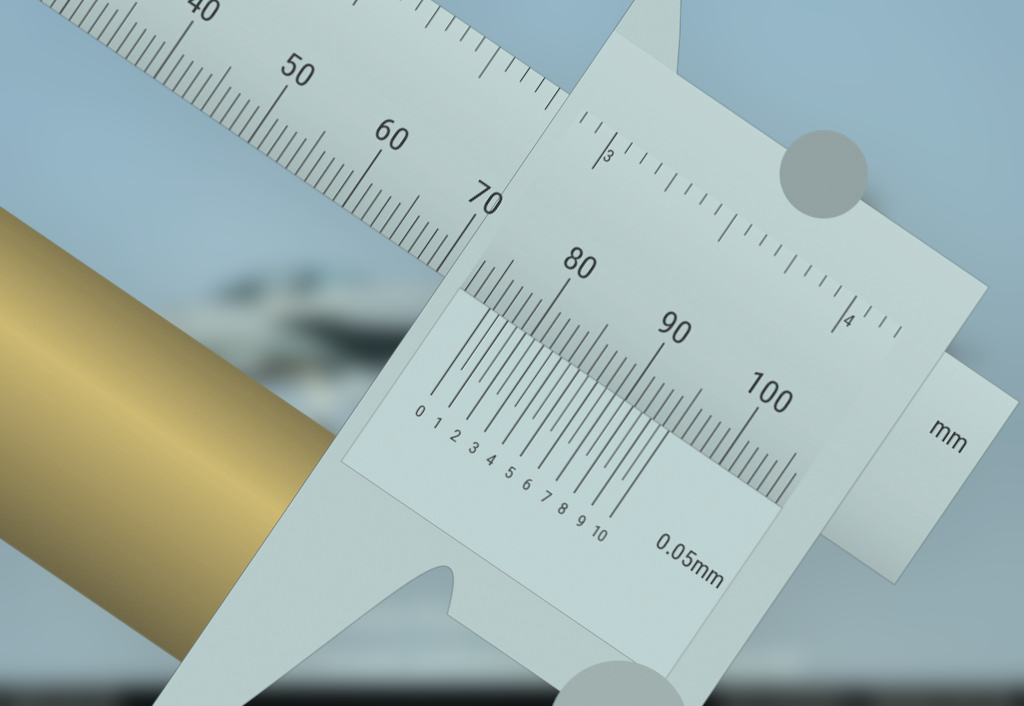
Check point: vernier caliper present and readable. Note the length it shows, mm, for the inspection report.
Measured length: 75.7 mm
